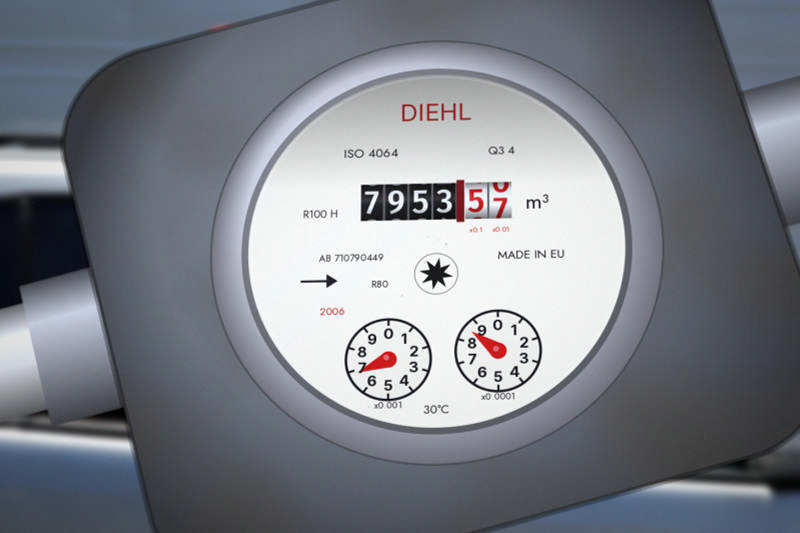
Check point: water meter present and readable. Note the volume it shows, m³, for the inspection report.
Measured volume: 7953.5668 m³
